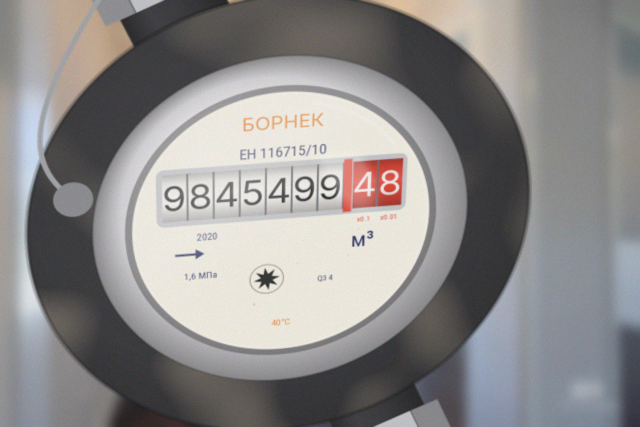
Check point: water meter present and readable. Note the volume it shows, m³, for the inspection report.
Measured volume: 9845499.48 m³
